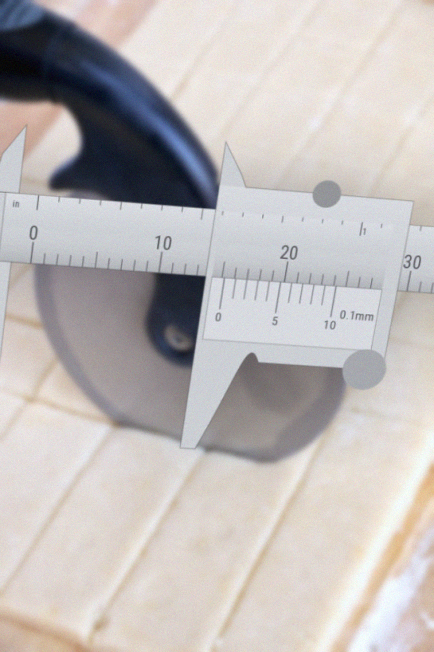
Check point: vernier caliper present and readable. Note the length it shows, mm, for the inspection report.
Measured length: 15.2 mm
